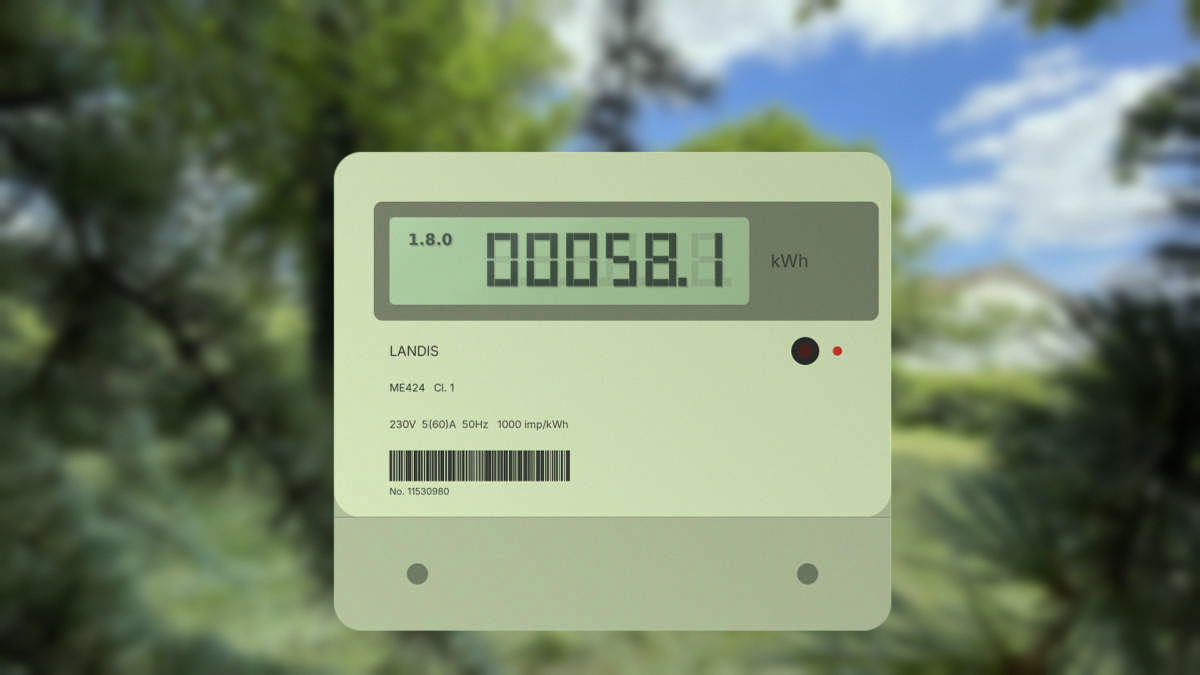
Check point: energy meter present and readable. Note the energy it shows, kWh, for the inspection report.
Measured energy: 58.1 kWh
